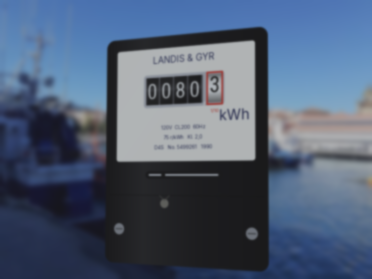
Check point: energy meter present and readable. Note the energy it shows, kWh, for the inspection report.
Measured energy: 80.3 kWh
